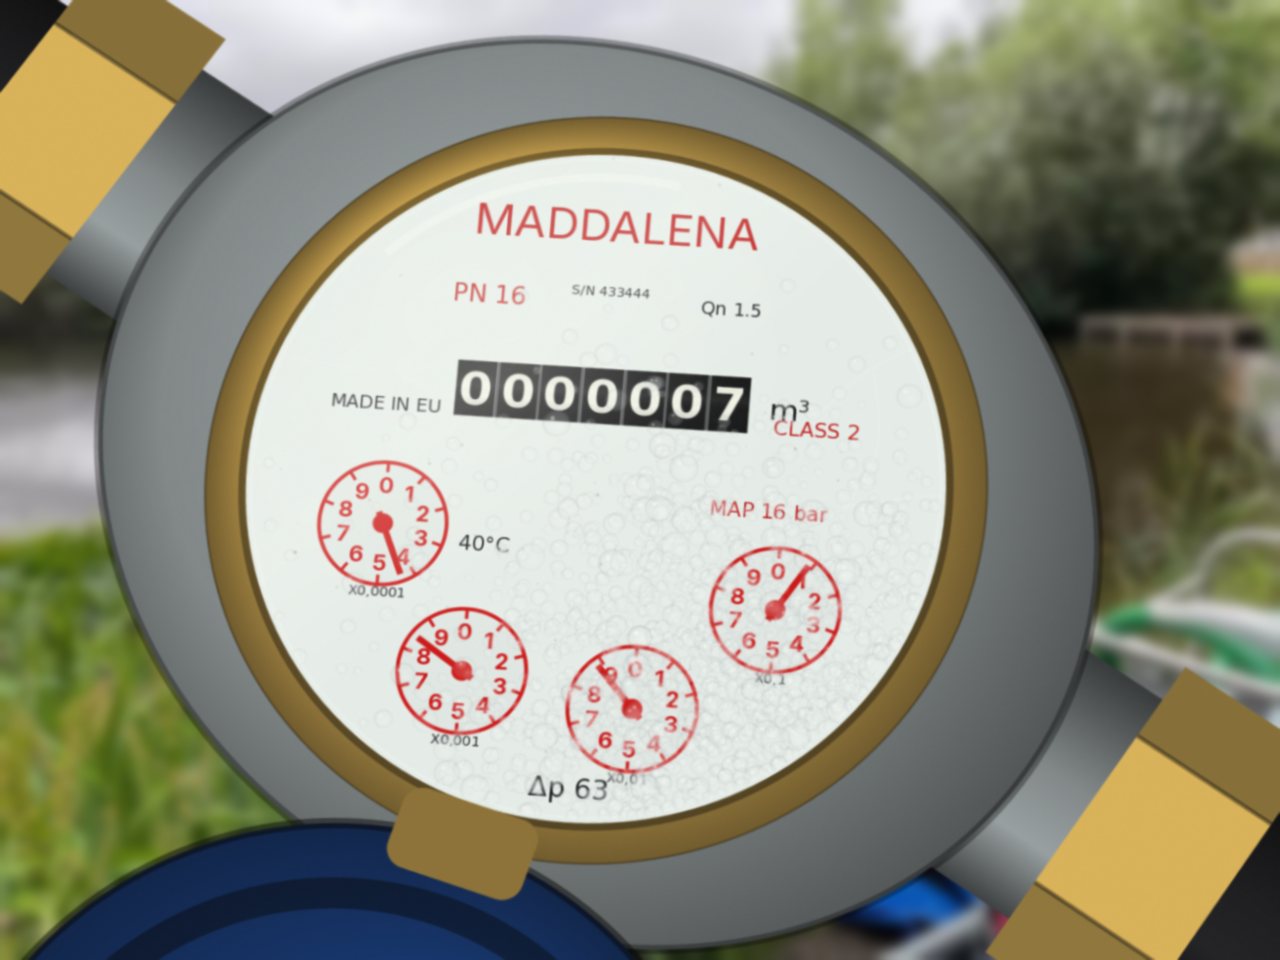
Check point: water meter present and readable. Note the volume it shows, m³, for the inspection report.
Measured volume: 7.0884 m³
